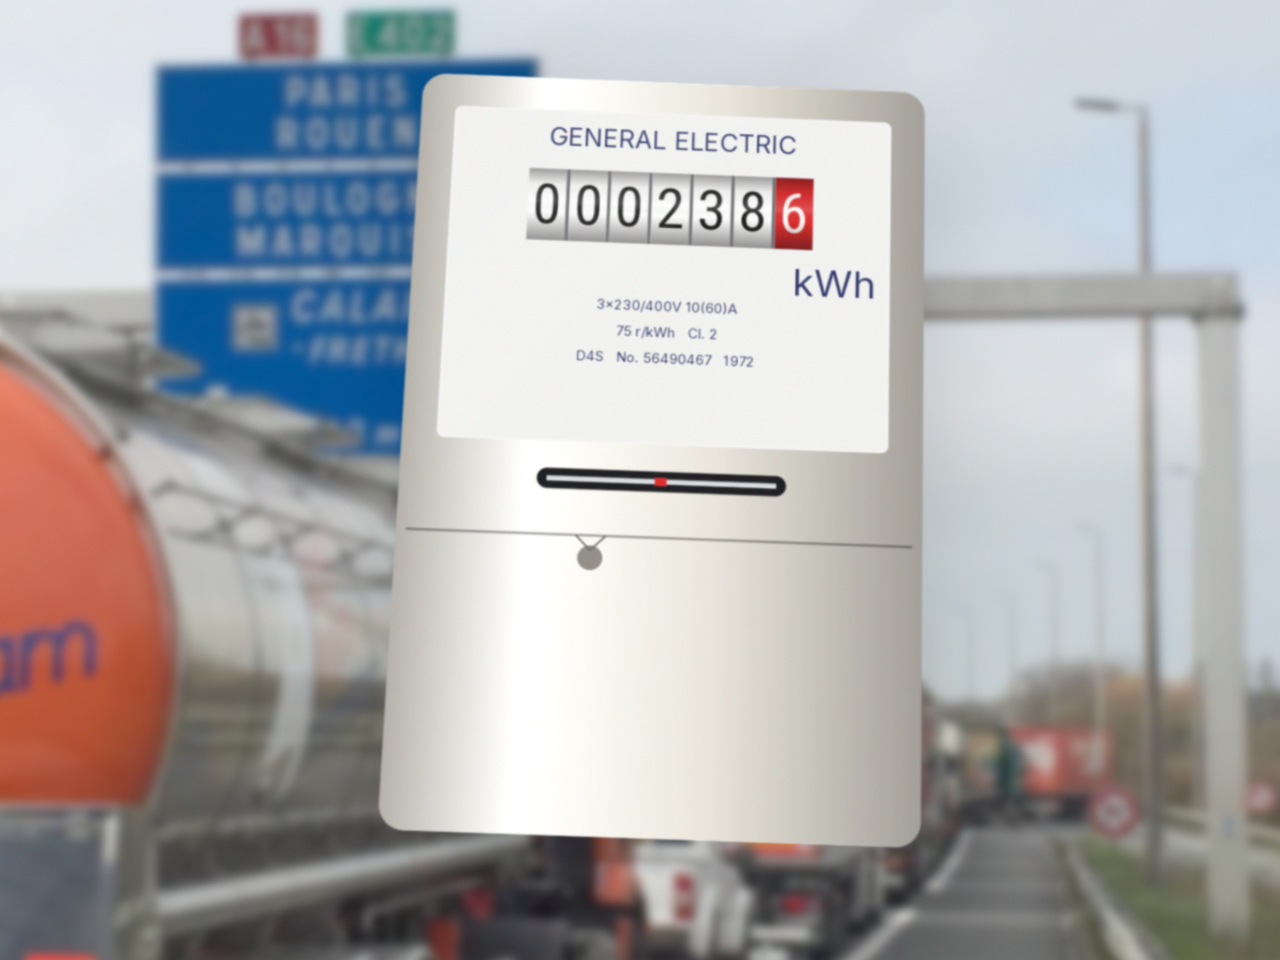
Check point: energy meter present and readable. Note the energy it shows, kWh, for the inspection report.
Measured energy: 238.6 kWh
